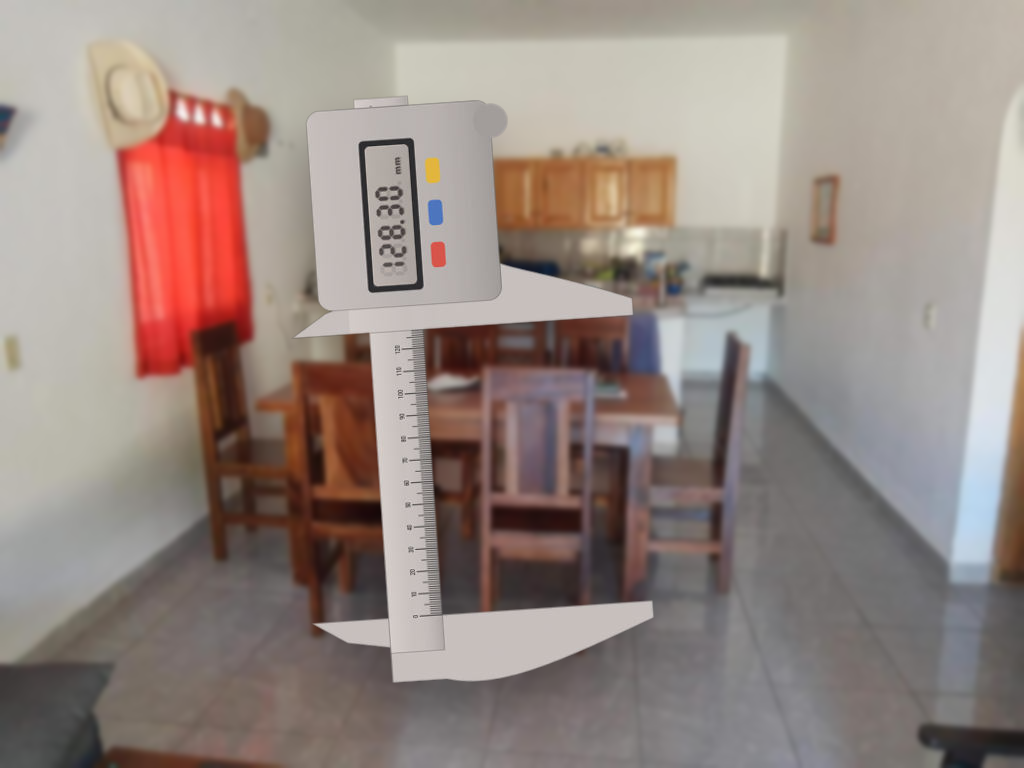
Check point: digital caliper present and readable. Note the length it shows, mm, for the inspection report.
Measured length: 128.30 mm
